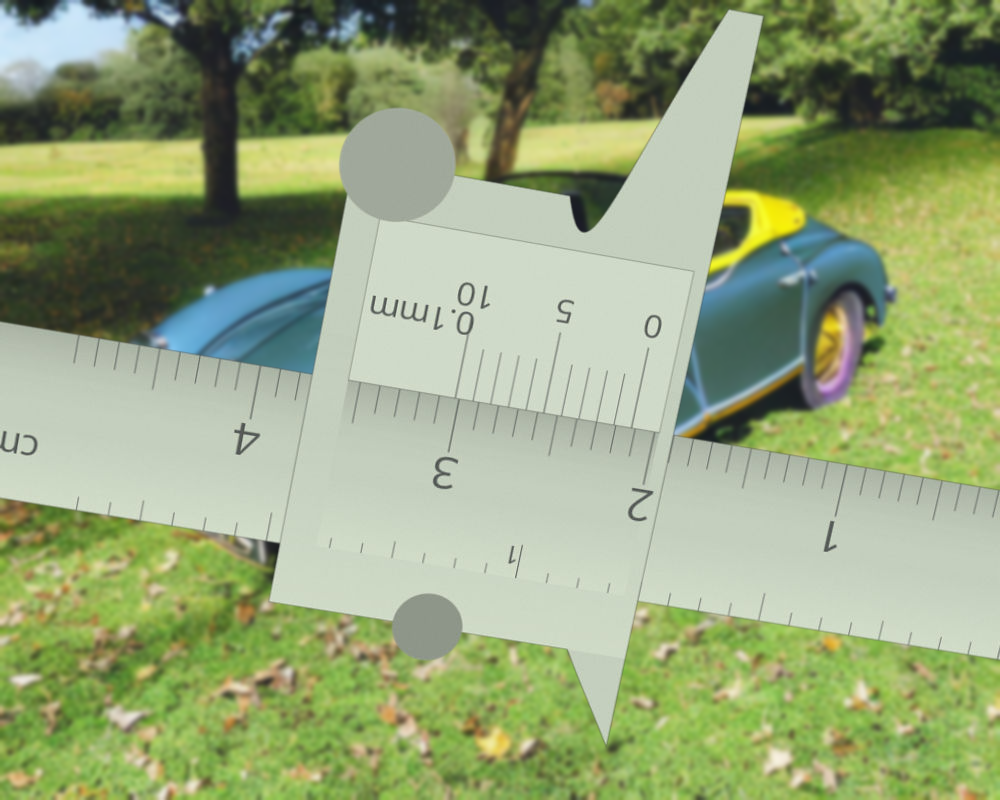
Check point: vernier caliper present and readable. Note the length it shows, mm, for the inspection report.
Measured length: 21.2 mm
